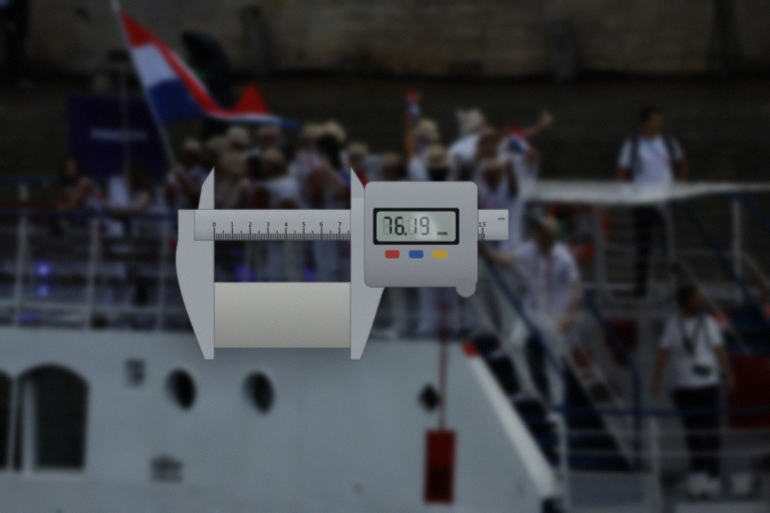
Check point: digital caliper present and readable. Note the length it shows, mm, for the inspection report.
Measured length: 76.19 mm
